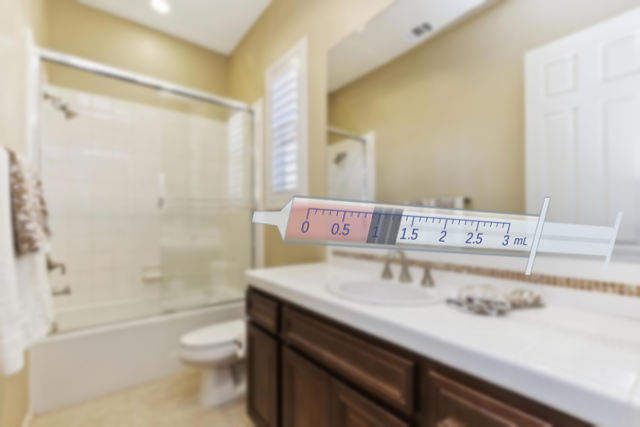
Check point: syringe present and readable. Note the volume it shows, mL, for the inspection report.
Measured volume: 0.9 mL
